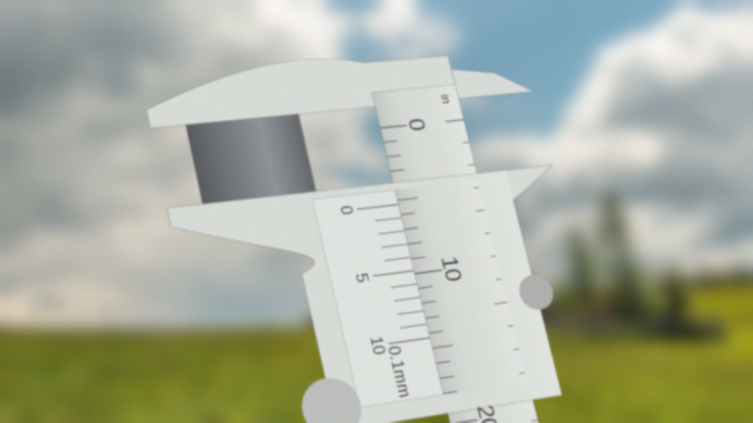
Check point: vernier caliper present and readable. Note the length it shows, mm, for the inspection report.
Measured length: 5.3 mm
